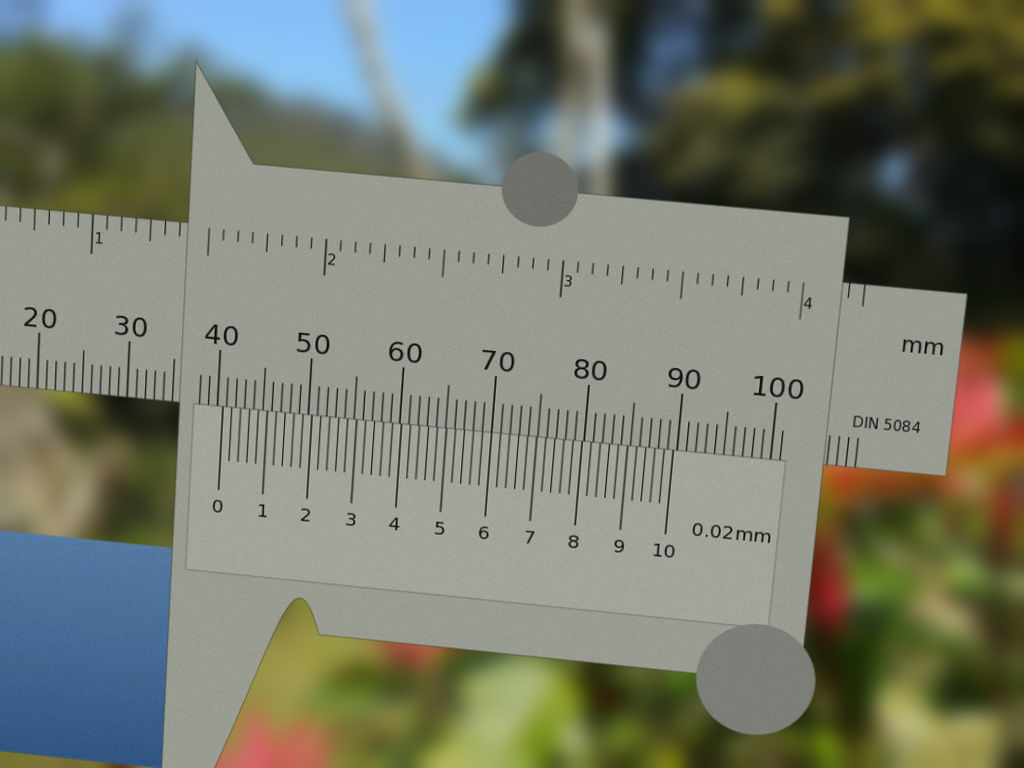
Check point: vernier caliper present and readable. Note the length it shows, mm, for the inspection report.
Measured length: 40.6 mm
